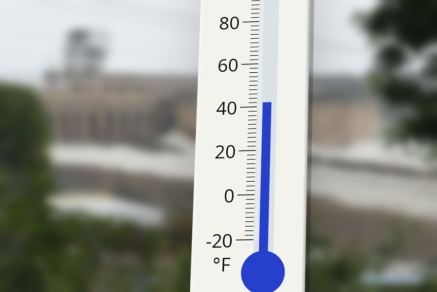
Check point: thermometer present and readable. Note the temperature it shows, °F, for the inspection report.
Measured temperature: 42 °F
